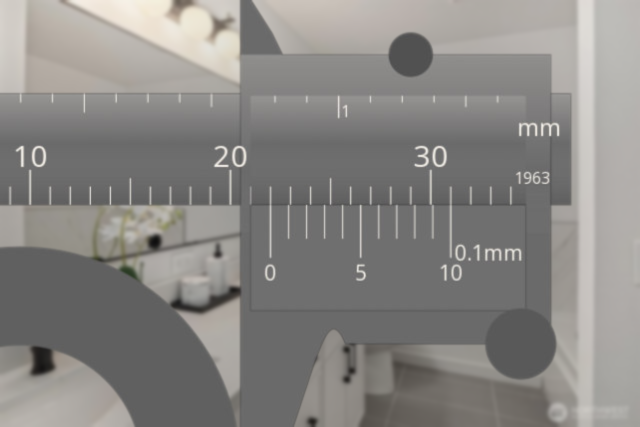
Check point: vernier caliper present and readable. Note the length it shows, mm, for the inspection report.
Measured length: 22.0 mm
